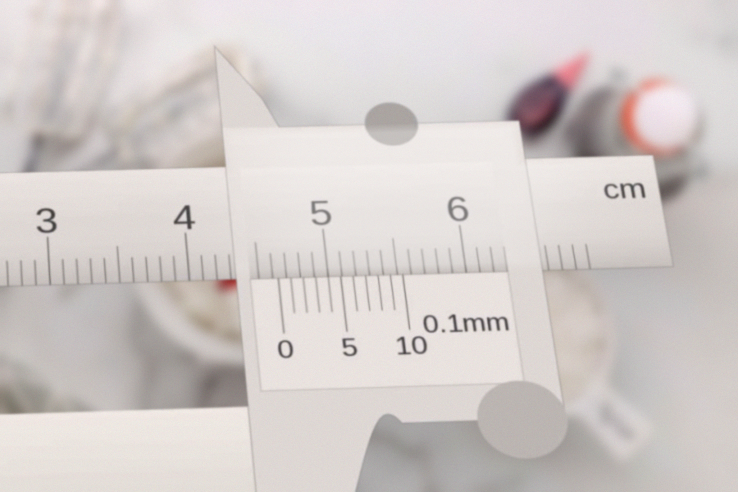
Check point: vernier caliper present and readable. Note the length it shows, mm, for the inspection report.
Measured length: 46.4 mm
